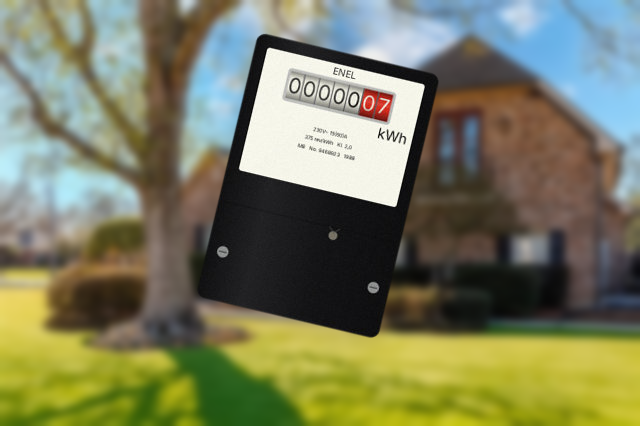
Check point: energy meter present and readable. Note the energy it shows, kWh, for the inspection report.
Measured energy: 0.07 kWh
